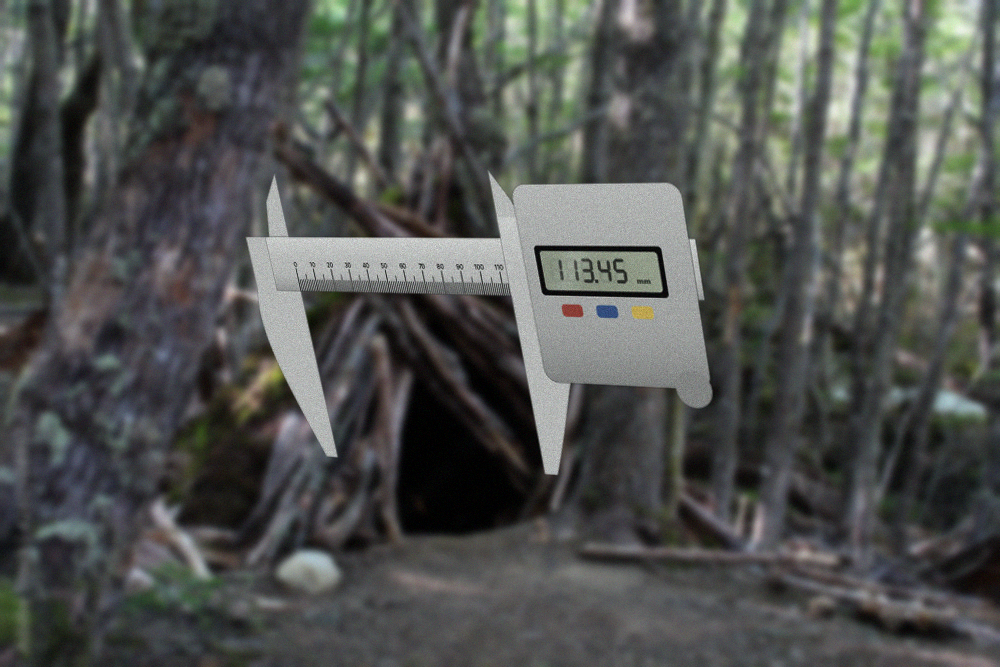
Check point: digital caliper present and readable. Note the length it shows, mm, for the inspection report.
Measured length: 113.45 mm
